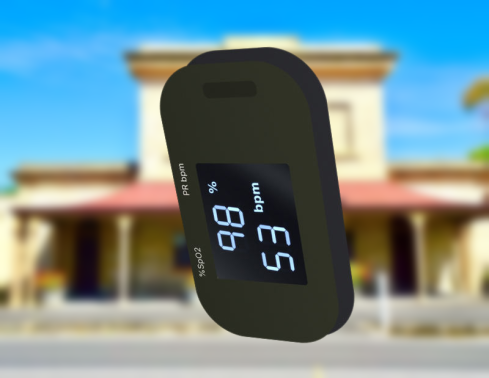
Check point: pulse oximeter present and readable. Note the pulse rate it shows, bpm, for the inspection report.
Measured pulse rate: 53 bpm
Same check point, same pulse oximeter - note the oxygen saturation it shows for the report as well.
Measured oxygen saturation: 98 %
